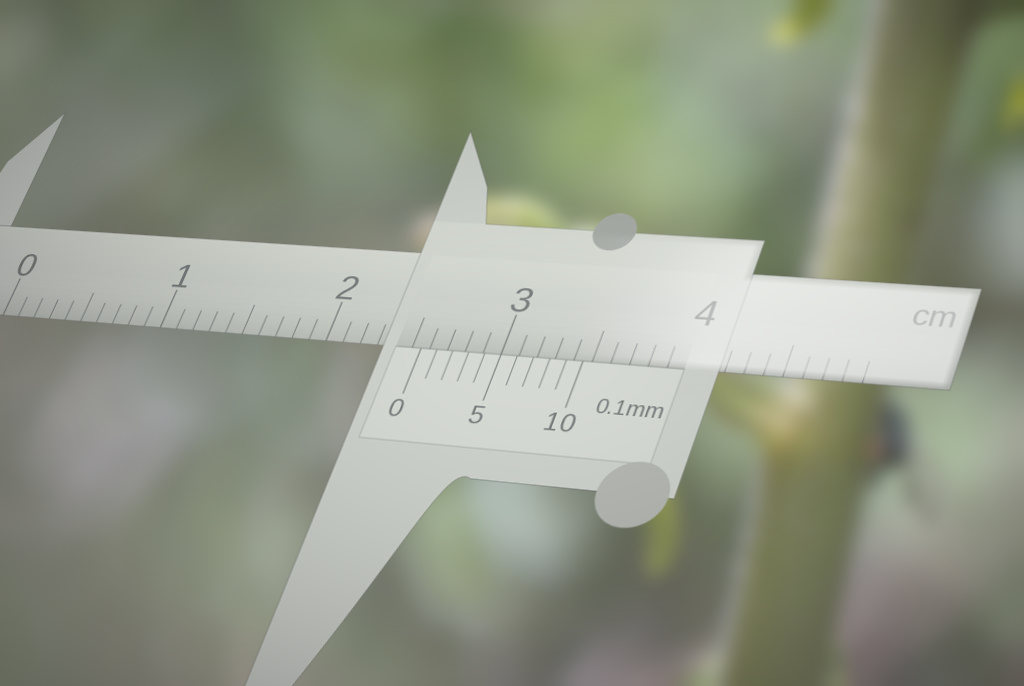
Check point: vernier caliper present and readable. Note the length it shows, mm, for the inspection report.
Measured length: 25.5 mm
